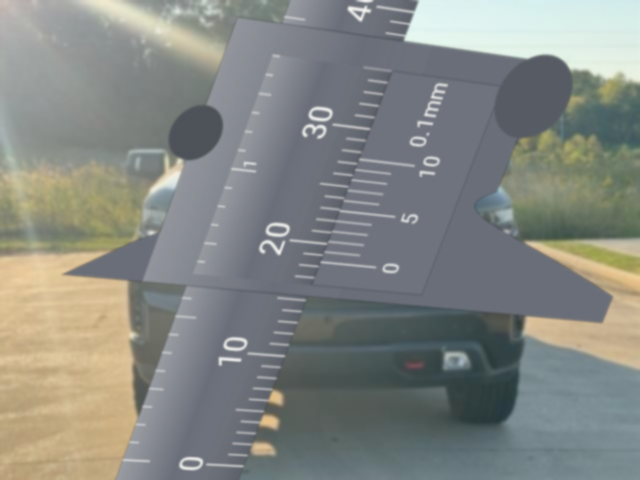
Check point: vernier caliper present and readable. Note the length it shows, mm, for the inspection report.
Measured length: 18.4 mm
